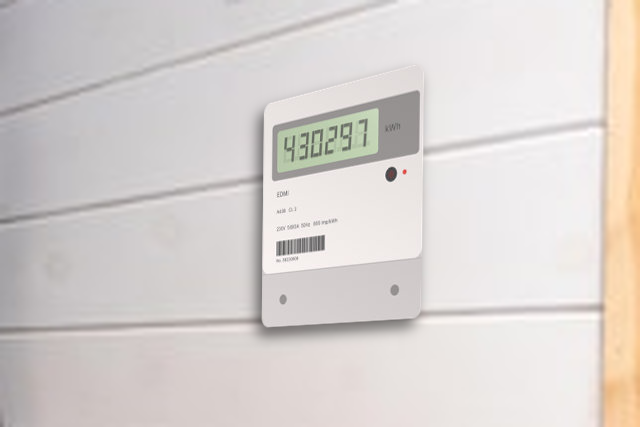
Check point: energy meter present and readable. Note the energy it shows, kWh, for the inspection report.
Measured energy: 430297 kWh
